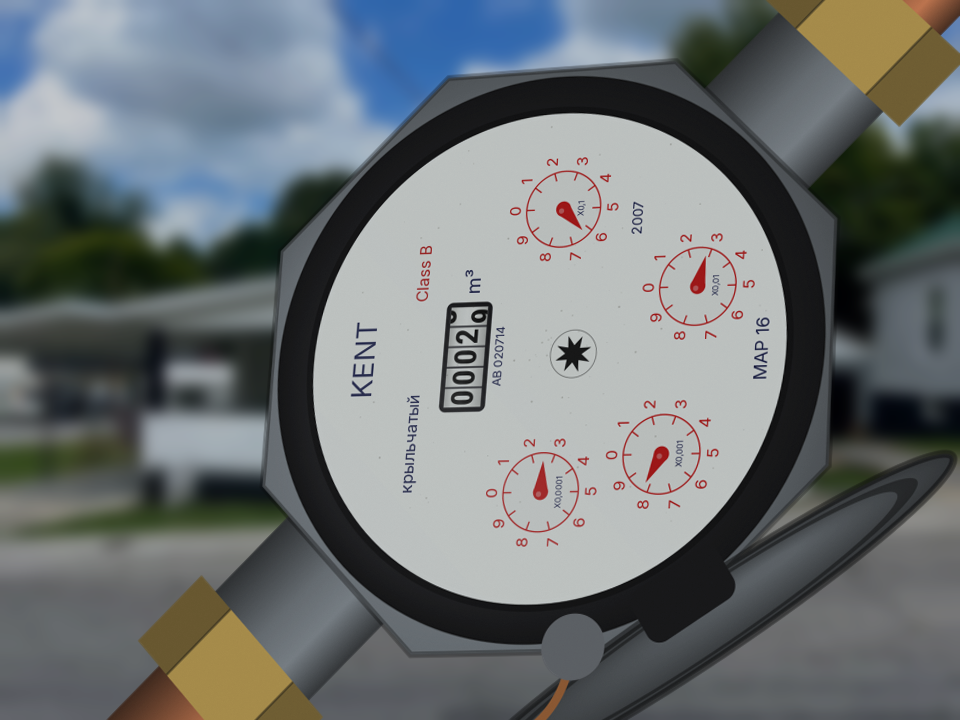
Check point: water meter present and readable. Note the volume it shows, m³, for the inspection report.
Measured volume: 28.6282 m³
